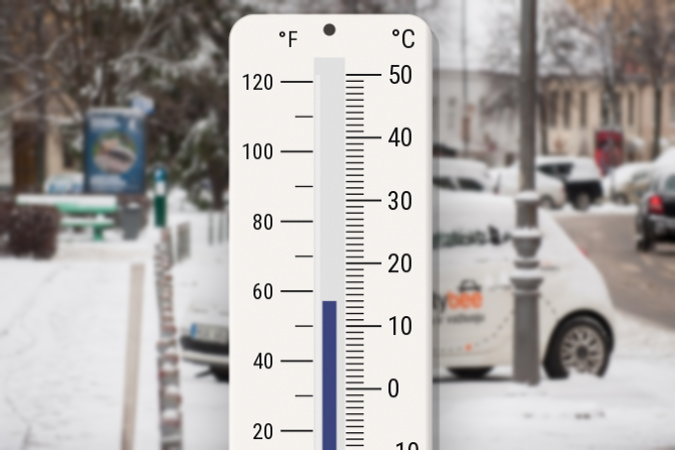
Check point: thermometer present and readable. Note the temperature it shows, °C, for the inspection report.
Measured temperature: 14 °C
